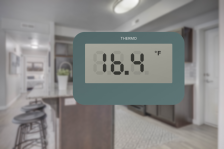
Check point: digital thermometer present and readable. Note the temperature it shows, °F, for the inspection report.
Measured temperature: 16.4 °F
